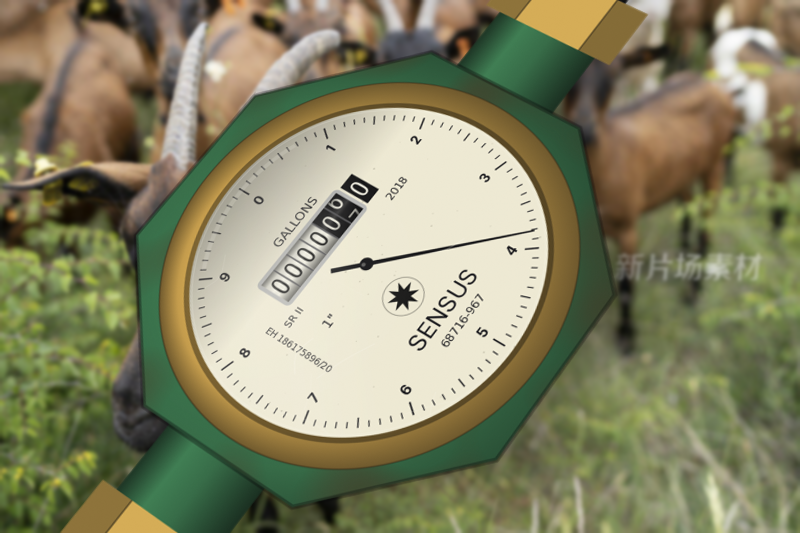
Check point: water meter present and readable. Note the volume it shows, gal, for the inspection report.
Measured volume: 63.8 gal
